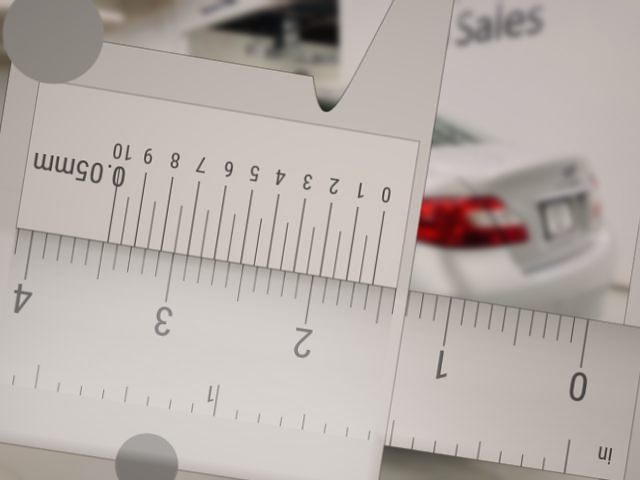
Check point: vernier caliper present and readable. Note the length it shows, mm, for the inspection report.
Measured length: 15.7 mm
